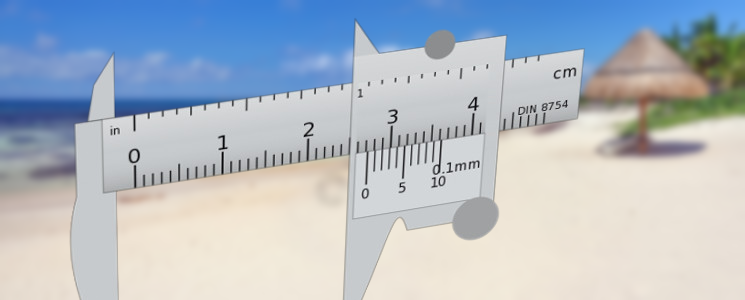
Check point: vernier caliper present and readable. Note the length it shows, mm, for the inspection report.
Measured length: 27.2 mm
